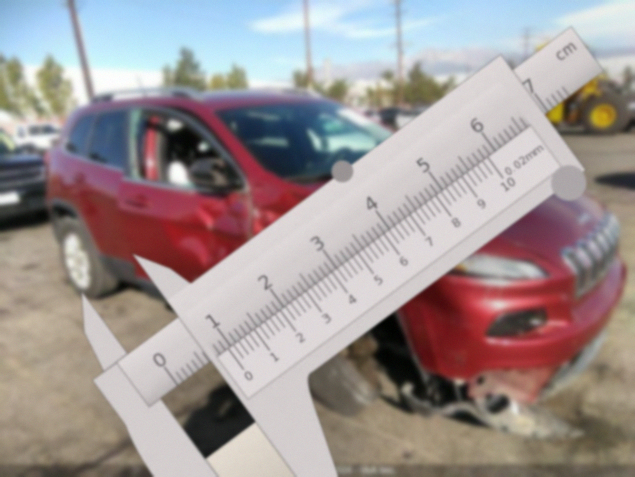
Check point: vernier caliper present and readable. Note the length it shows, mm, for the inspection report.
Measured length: 9.5 mm
